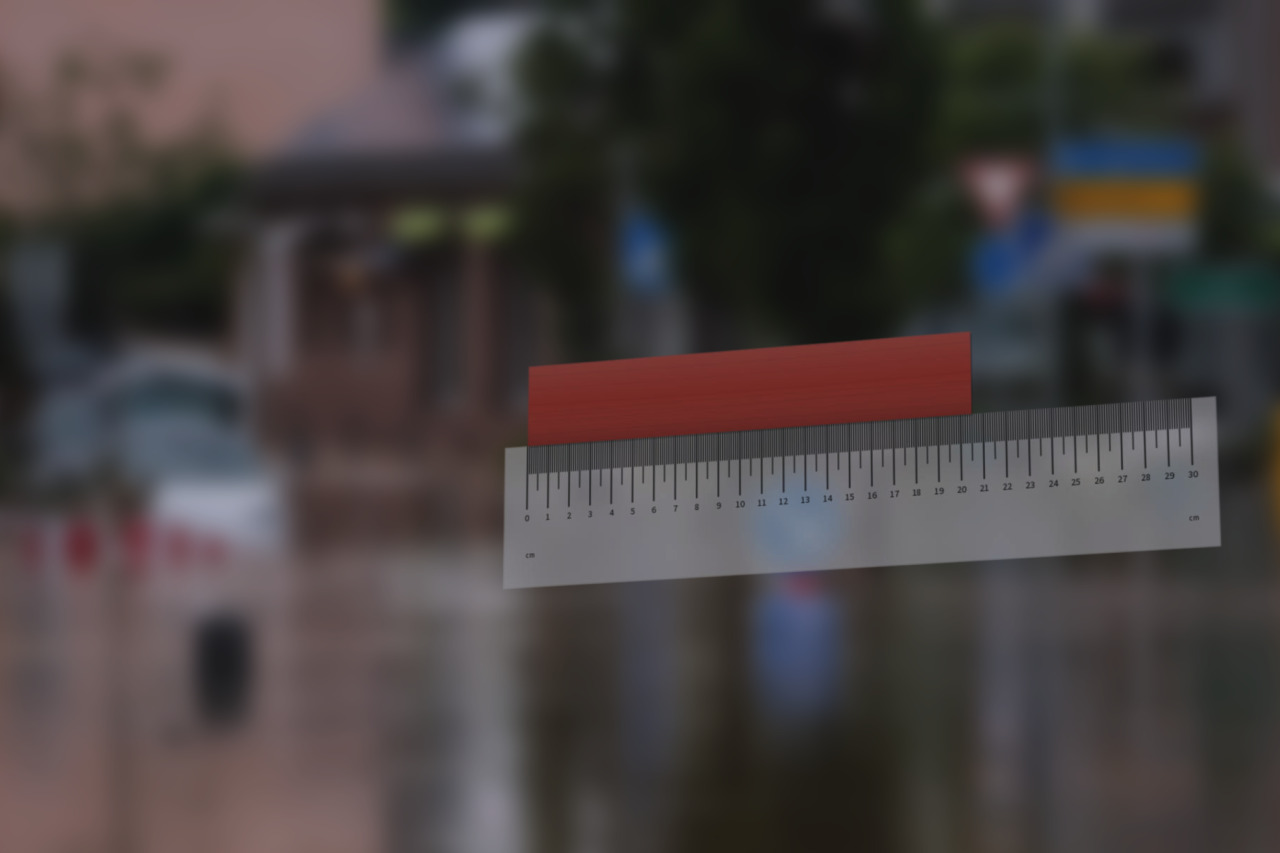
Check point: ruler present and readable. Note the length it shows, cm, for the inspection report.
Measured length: 20.5 cm
